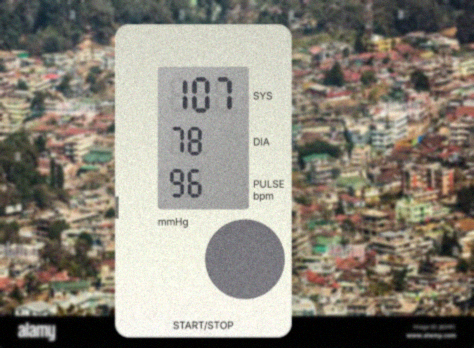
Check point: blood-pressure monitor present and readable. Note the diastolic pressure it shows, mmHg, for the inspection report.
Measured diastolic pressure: 78 mmHg
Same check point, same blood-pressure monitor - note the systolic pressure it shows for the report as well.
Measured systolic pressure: 107 mmHg
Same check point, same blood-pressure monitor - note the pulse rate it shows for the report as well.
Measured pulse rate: 96 bpm
